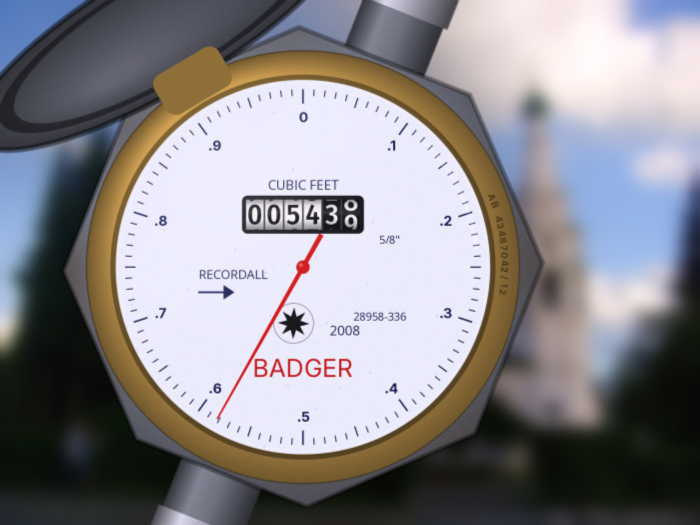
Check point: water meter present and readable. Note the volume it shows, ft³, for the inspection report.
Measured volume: 5438.58 ft³
